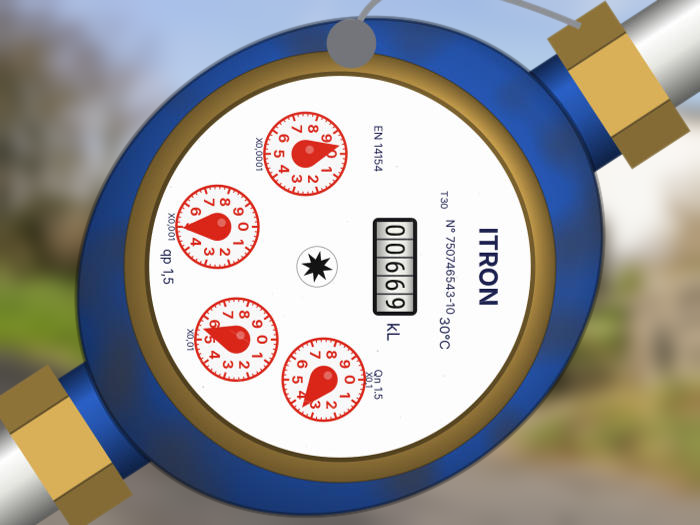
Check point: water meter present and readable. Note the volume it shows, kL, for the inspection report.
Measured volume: 669.3549 kL
